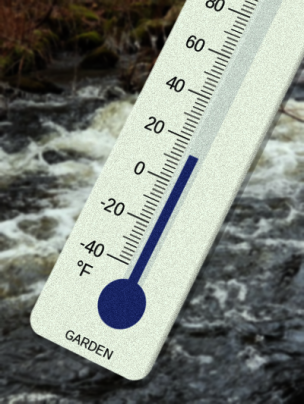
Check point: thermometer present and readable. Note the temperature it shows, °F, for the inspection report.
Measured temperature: 14 °F
